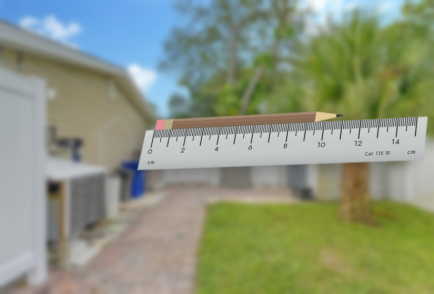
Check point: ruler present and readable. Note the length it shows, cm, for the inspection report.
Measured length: 11 cm
